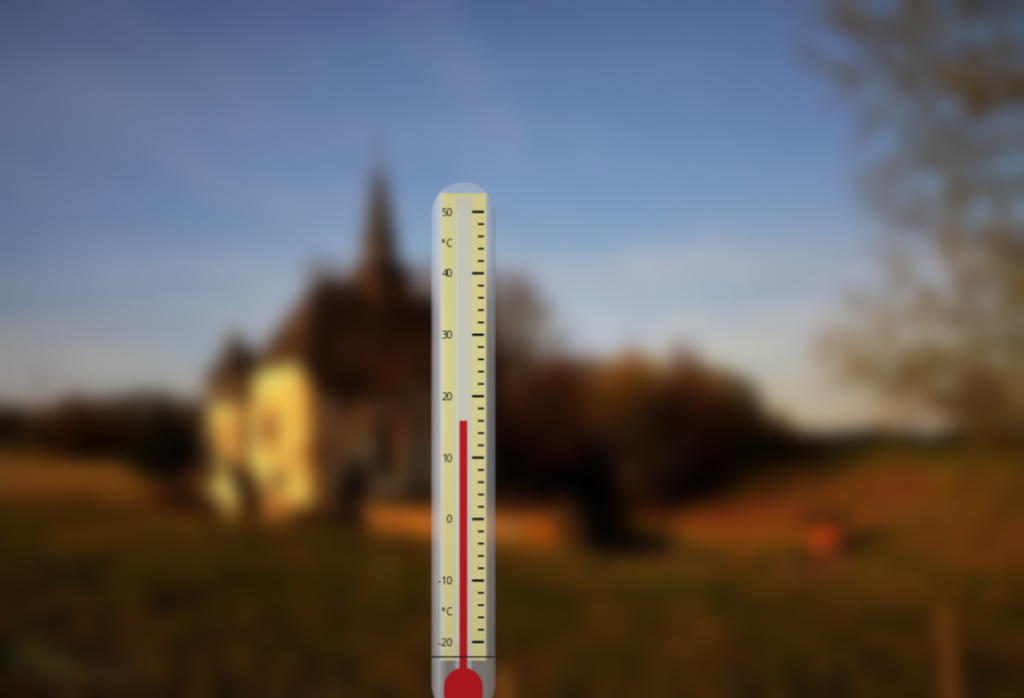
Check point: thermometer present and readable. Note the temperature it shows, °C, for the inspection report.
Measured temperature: 16 °C
